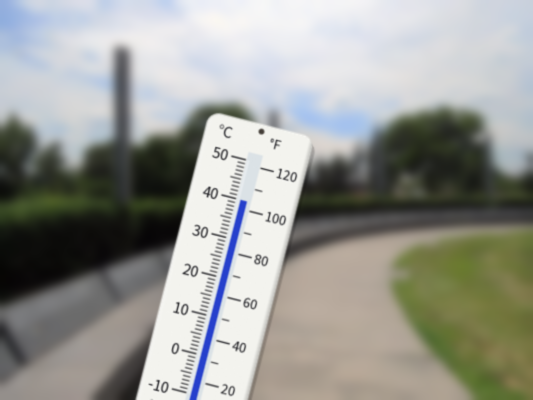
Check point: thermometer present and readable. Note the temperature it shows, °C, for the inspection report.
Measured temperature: 40 °C
